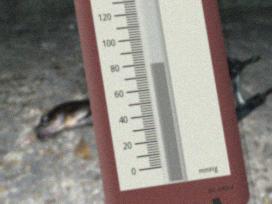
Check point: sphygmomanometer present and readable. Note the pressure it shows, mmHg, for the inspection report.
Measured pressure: 80 mmHg
